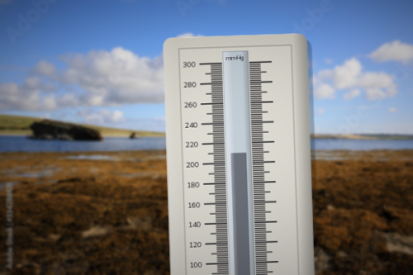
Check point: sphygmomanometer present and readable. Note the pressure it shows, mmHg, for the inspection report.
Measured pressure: 210 mmHg
